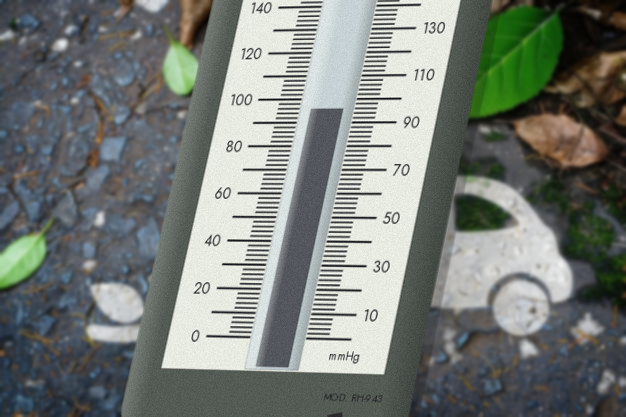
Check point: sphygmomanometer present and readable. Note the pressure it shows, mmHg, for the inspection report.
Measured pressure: 96 mmHg
